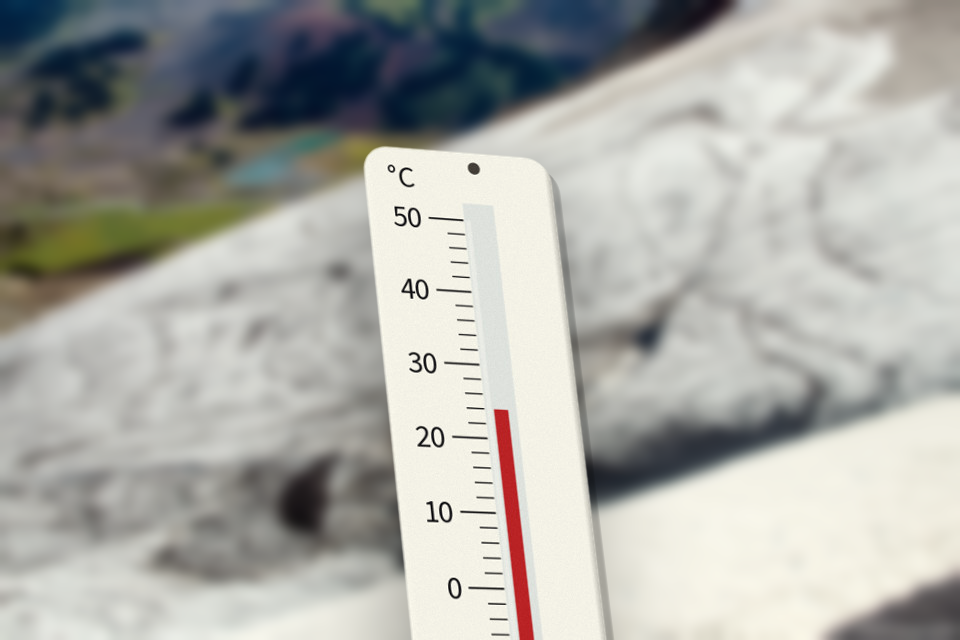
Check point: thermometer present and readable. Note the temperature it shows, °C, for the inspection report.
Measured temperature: 24 °C
